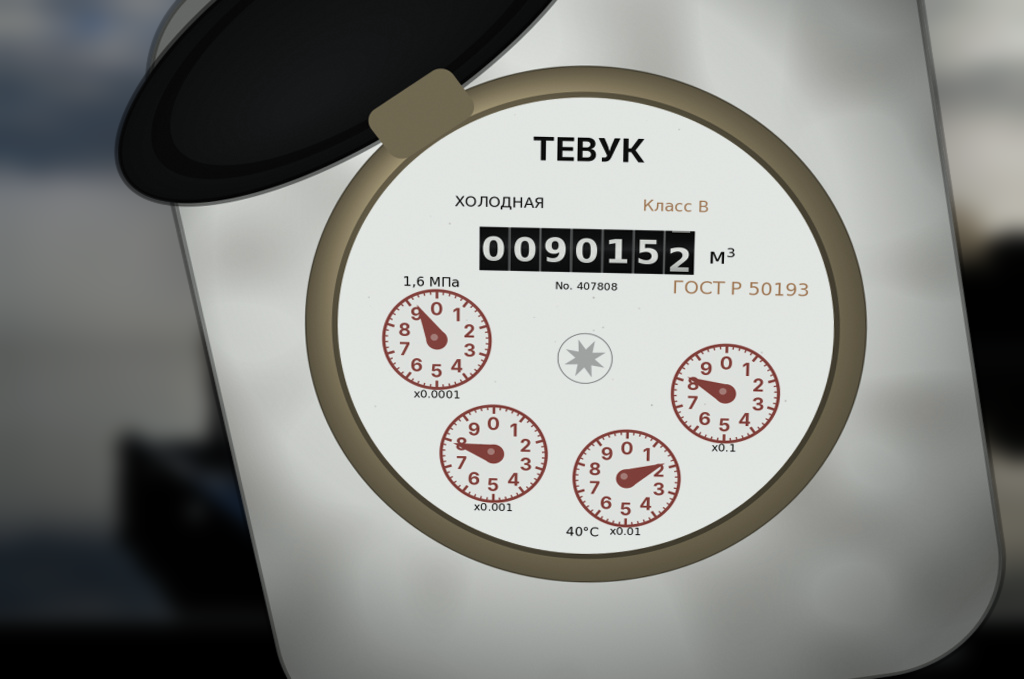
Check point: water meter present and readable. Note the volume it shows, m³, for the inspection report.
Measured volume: 90151.8179 m³
